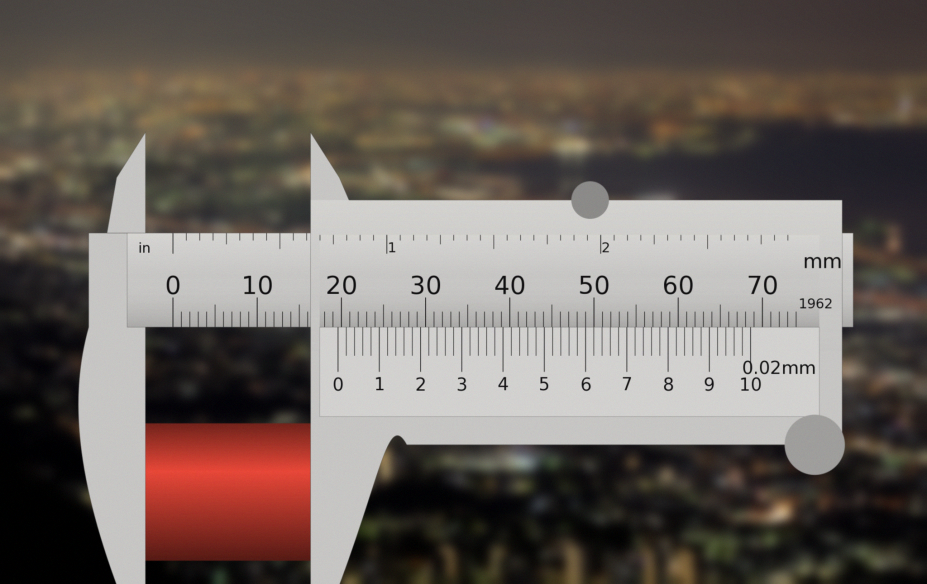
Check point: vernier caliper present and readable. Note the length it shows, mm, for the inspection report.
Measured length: 19.6 mm
